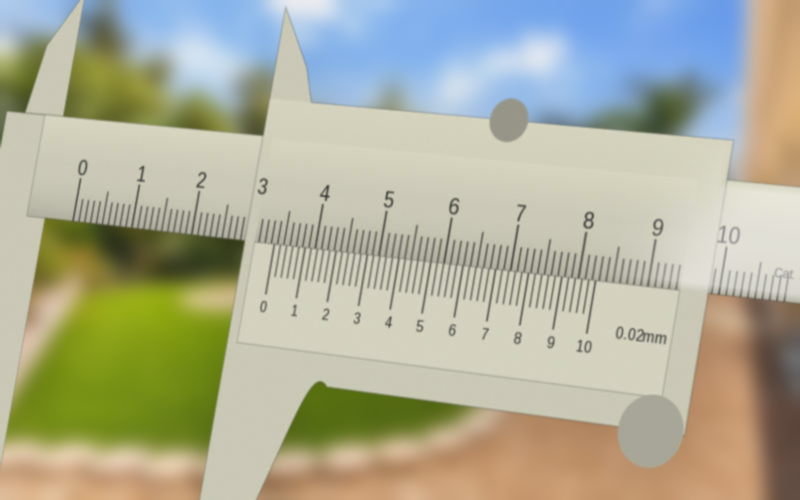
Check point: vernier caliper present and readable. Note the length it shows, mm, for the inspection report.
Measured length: 33.5 mm
